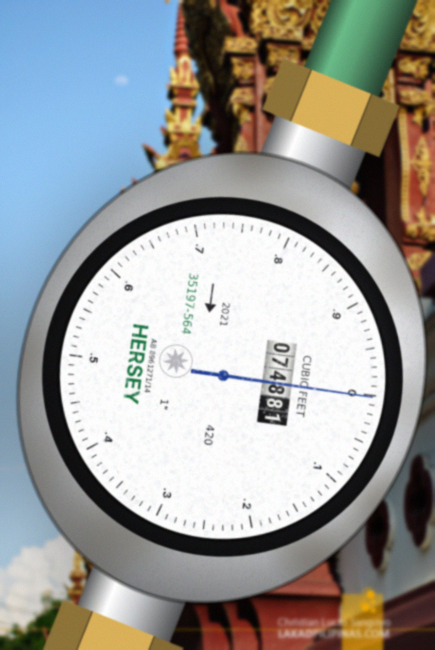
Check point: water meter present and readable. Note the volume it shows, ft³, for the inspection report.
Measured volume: 74881.00 ft³
